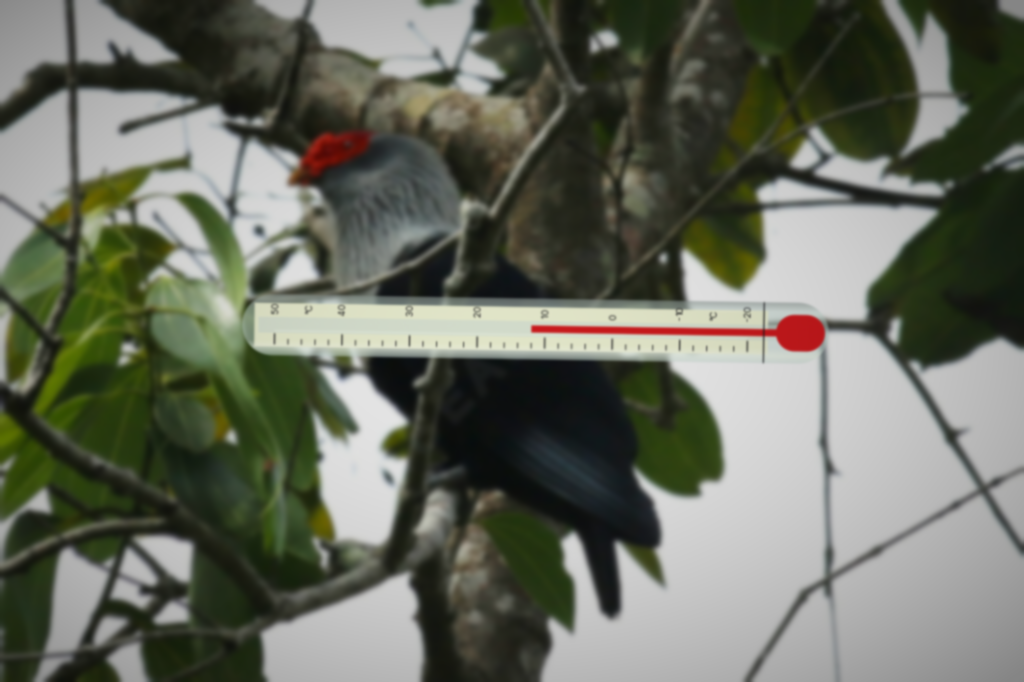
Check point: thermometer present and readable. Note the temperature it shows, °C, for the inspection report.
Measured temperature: 12 °C
